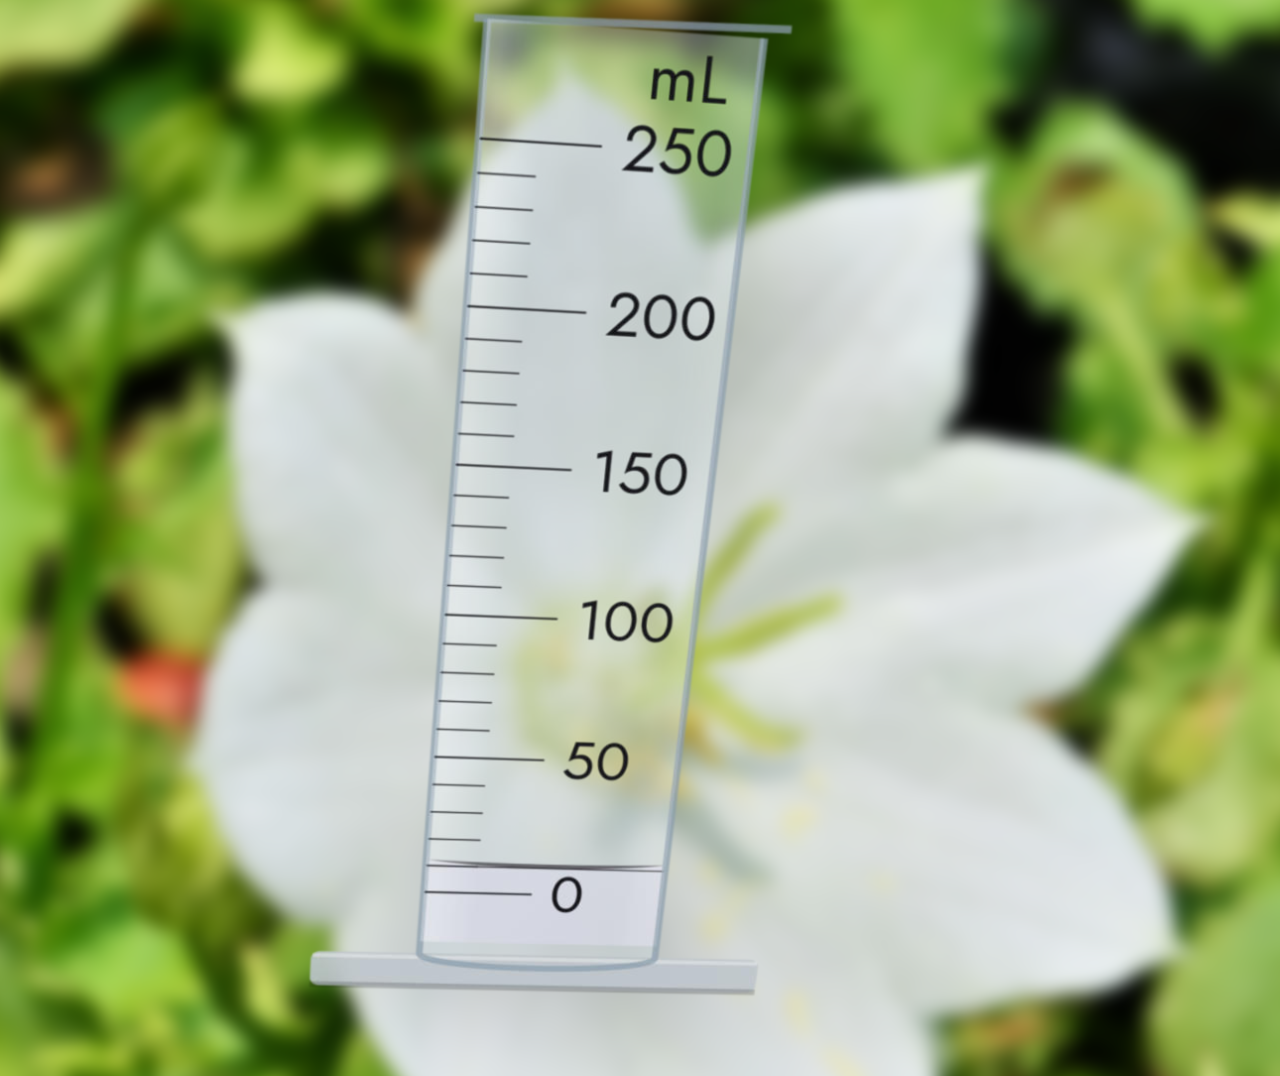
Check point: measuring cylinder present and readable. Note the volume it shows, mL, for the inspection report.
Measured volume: 10 mL
